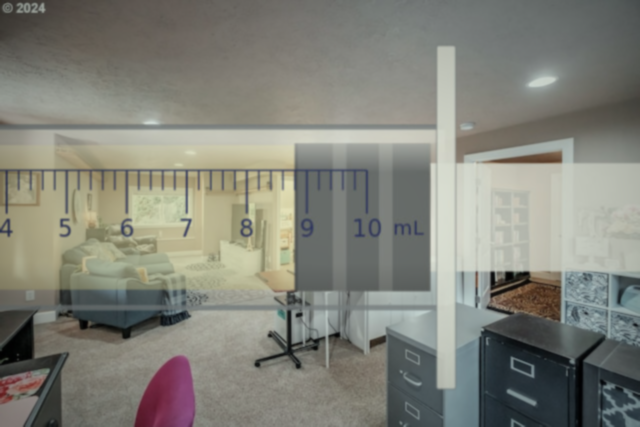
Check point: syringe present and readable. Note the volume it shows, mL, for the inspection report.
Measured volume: 8.8 mL
